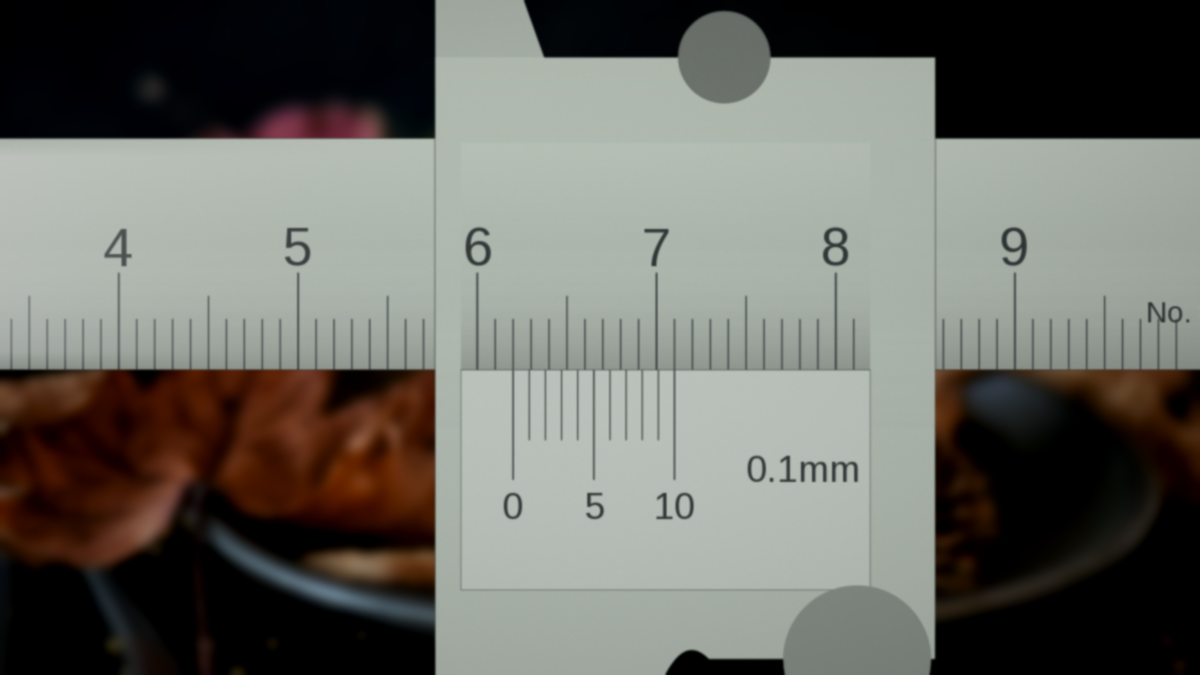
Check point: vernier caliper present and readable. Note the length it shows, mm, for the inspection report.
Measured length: 62.0 mm
